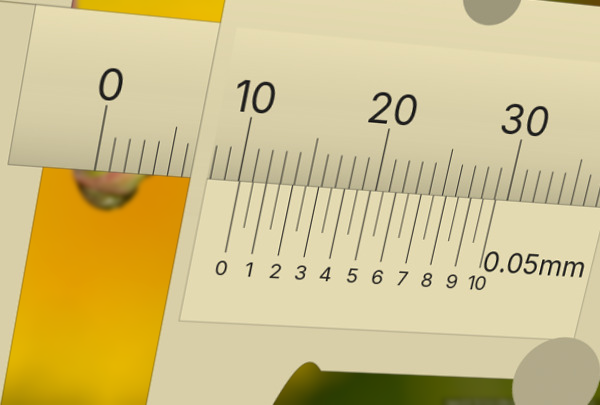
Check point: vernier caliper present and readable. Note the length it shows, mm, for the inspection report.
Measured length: 10.1 mm
